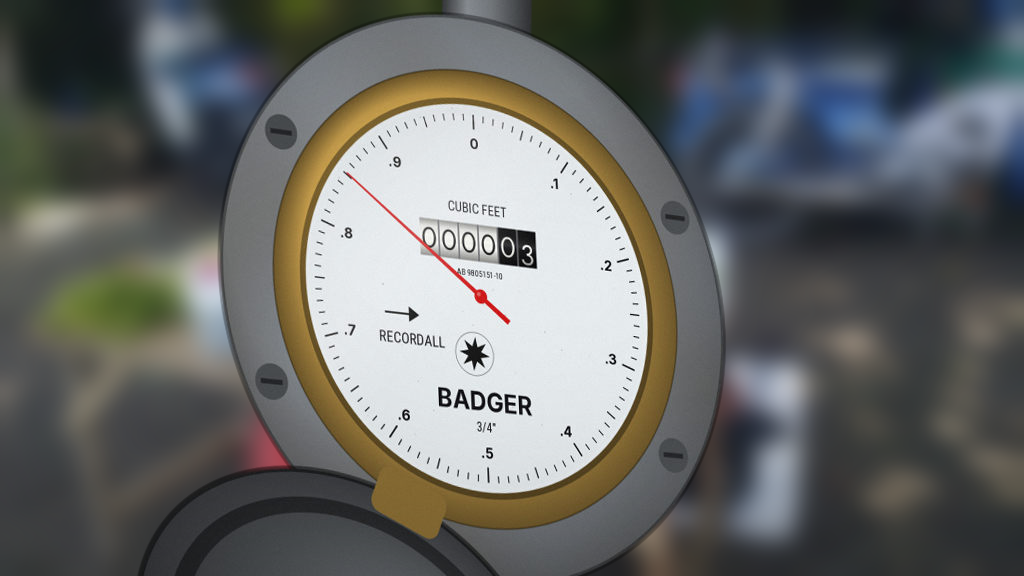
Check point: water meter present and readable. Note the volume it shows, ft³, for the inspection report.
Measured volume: 2.85 ft³
